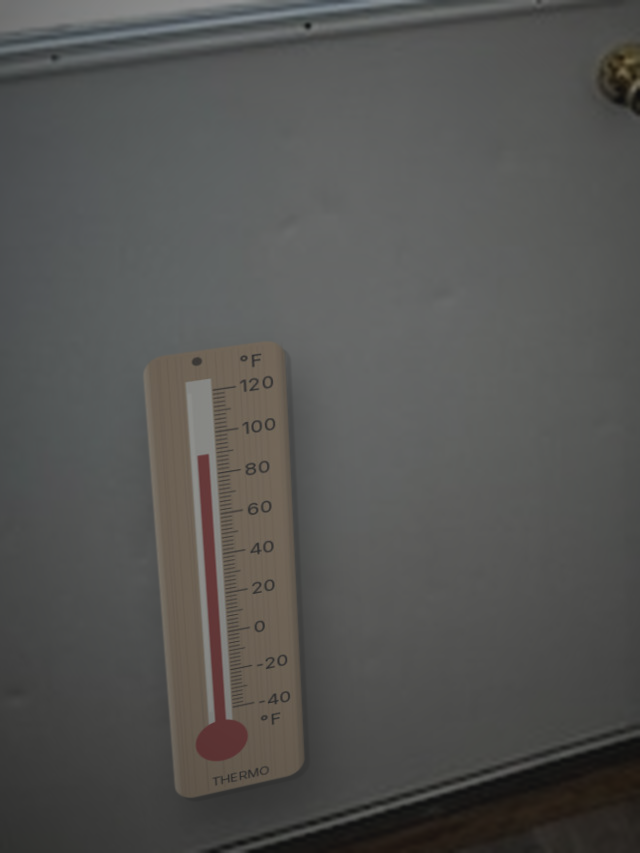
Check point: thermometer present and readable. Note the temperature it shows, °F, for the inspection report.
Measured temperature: 90 °F
